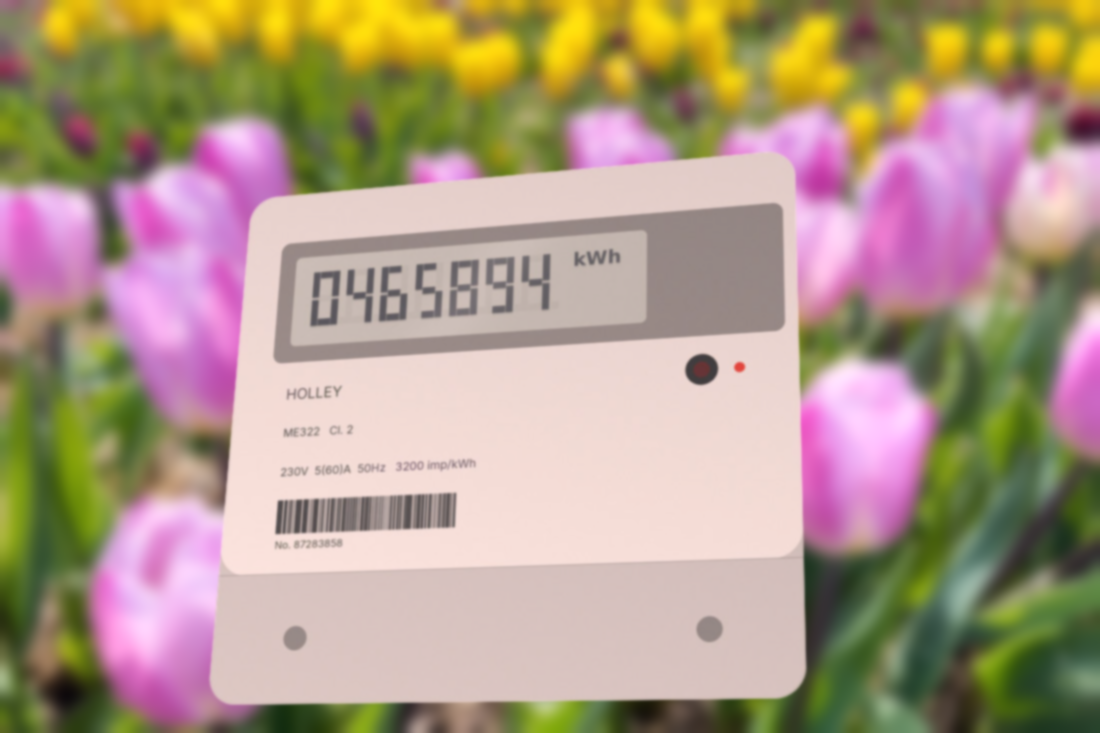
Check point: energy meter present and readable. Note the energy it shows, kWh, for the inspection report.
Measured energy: 465894 kWh
